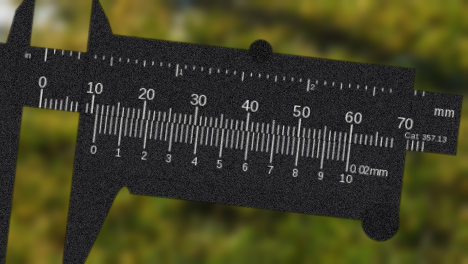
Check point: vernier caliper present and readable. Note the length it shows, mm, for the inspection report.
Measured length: 11.0 mm
